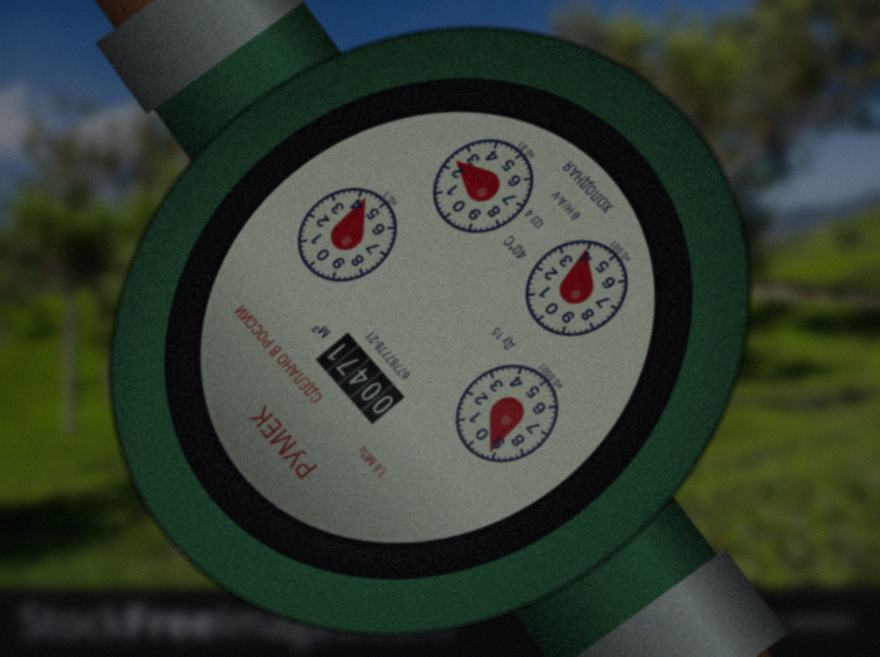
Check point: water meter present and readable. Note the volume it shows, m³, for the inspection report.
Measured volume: 471.4239 m³
